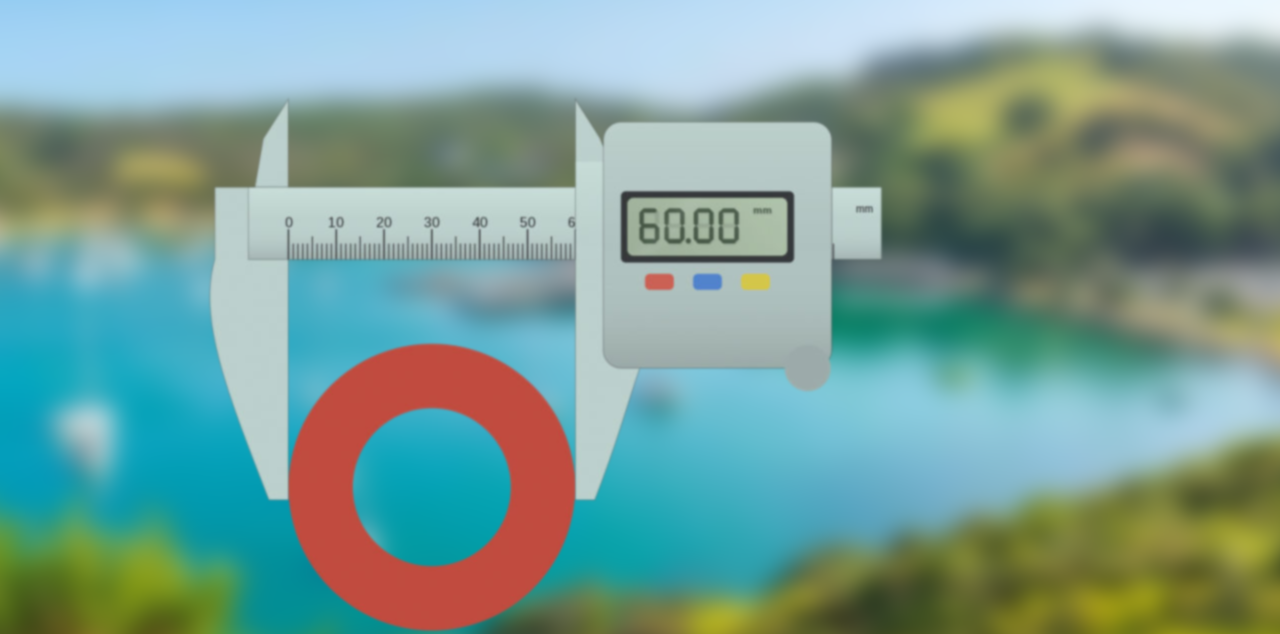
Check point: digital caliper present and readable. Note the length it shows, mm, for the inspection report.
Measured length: 60.00 mm
